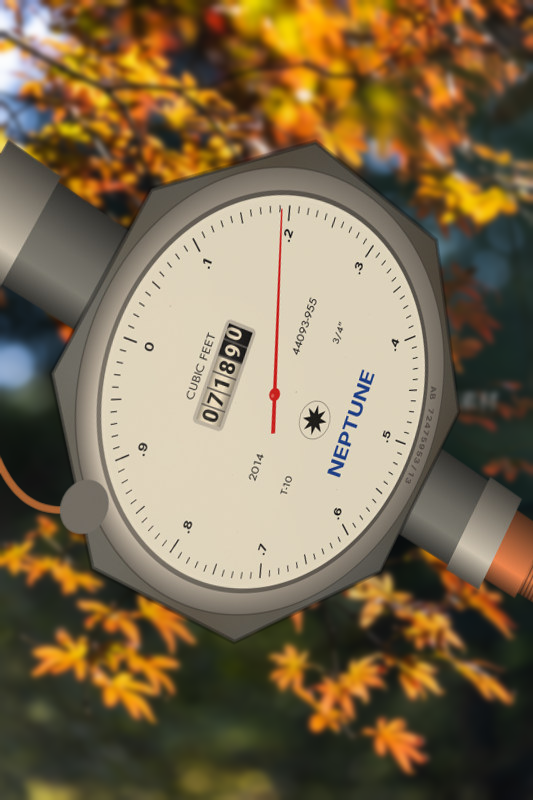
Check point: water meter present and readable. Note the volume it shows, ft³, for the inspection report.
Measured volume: 71890.19 ft³
